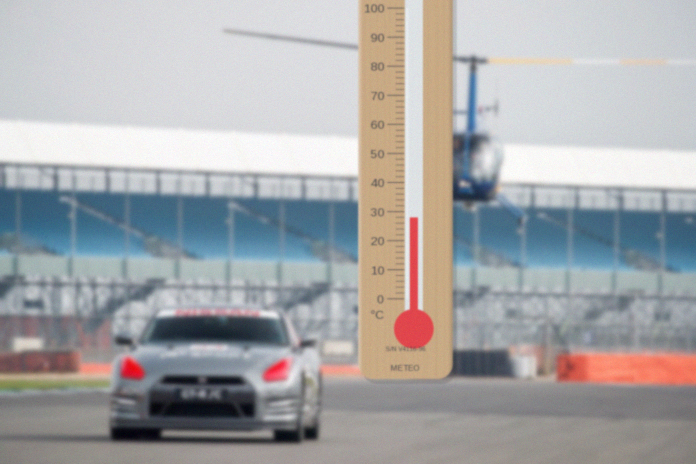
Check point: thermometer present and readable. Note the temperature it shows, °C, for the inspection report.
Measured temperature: 28 °C
